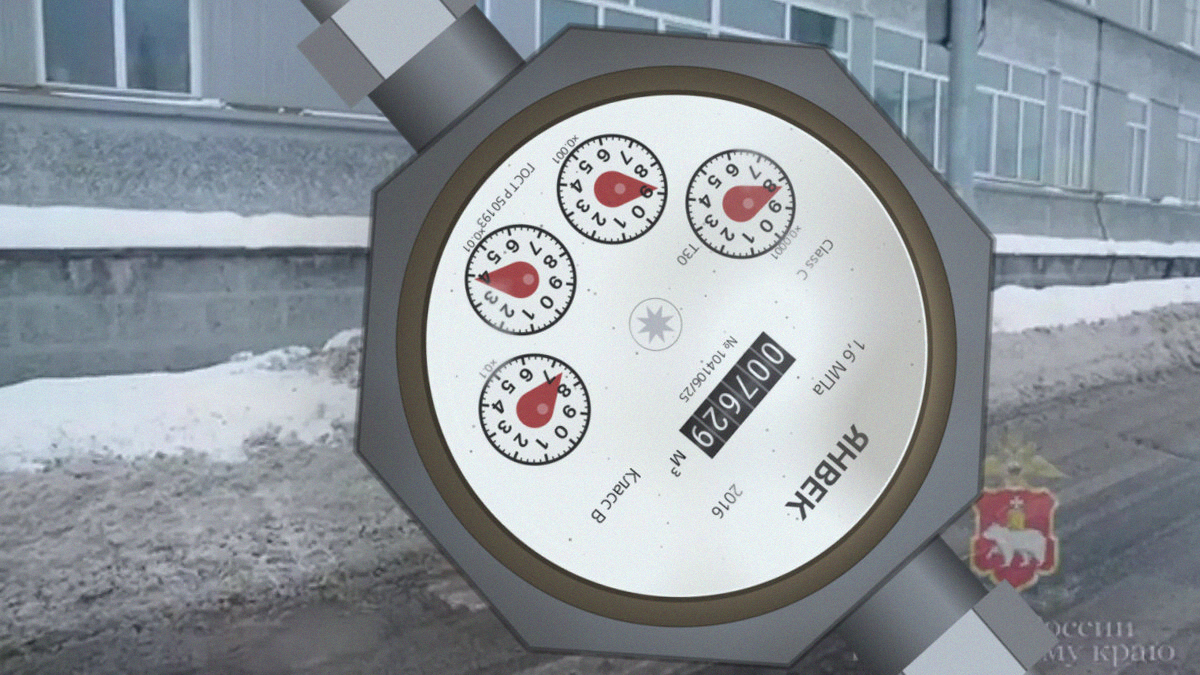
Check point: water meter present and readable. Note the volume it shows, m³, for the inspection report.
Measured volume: 7629.7388 m³
